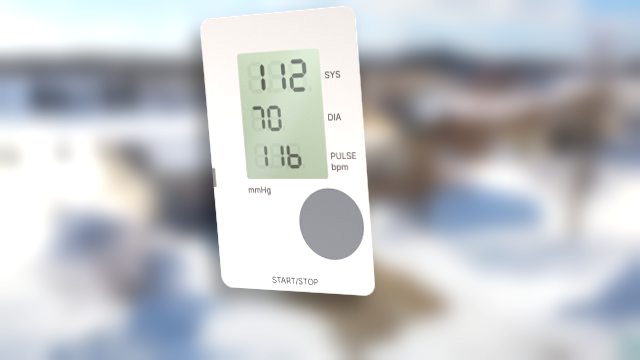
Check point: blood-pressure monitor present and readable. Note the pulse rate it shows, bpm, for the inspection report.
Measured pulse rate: 116 bpm
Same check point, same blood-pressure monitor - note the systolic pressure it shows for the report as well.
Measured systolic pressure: 112 mmHg
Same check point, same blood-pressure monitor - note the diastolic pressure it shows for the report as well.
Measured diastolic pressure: 70 mmHg
